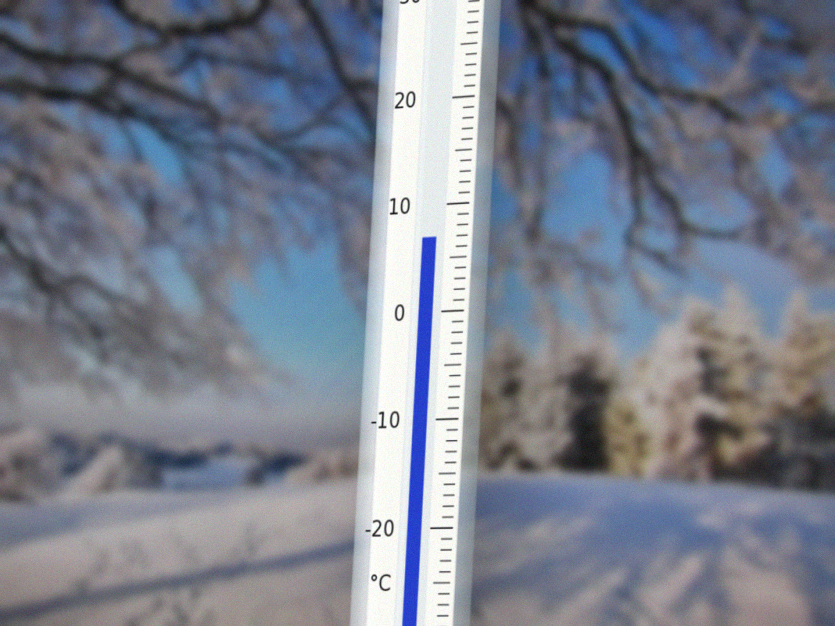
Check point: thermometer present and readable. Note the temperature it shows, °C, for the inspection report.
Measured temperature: 7 °C
